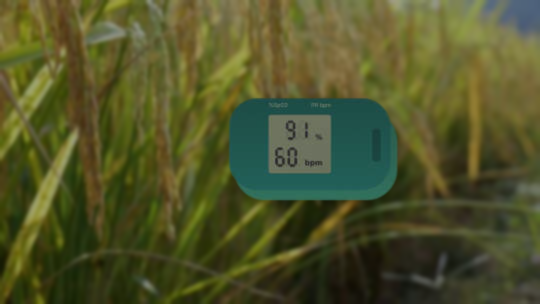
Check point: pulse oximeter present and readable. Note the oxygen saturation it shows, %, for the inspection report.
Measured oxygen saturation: 91 %
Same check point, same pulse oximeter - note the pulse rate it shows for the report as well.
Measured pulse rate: 60 bpm
